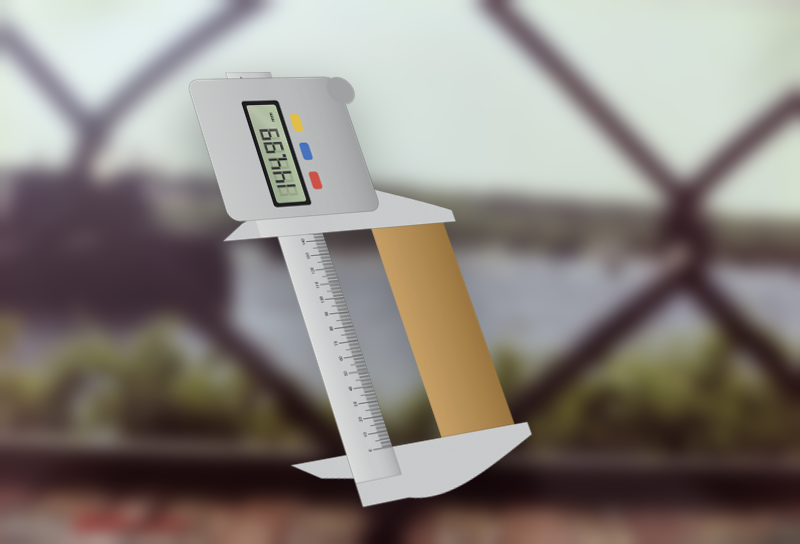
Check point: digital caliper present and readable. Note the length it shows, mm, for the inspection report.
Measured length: 144.99 mm
